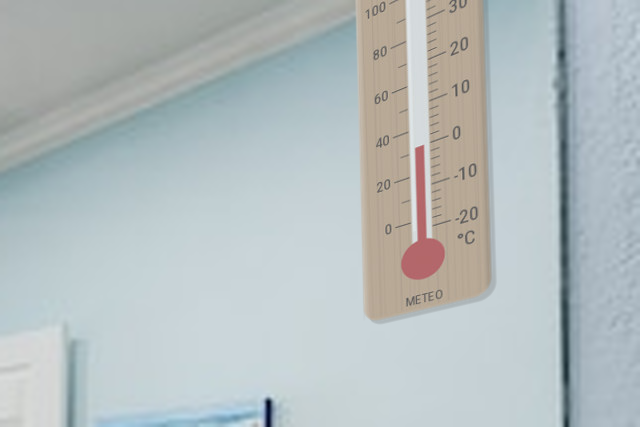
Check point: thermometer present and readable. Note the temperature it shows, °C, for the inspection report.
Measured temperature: 0 °C
